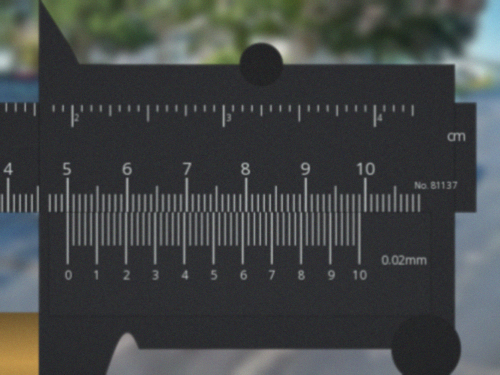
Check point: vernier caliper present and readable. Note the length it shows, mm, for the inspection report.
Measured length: 50.0 mm
